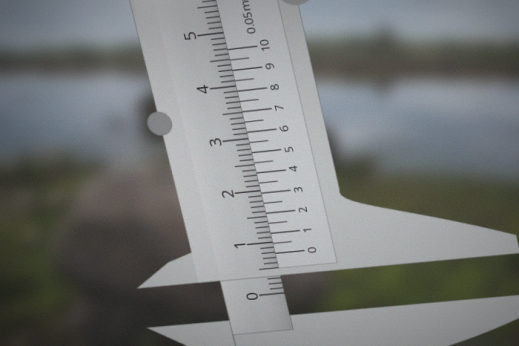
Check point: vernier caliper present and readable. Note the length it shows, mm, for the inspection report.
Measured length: 7.8 mm
